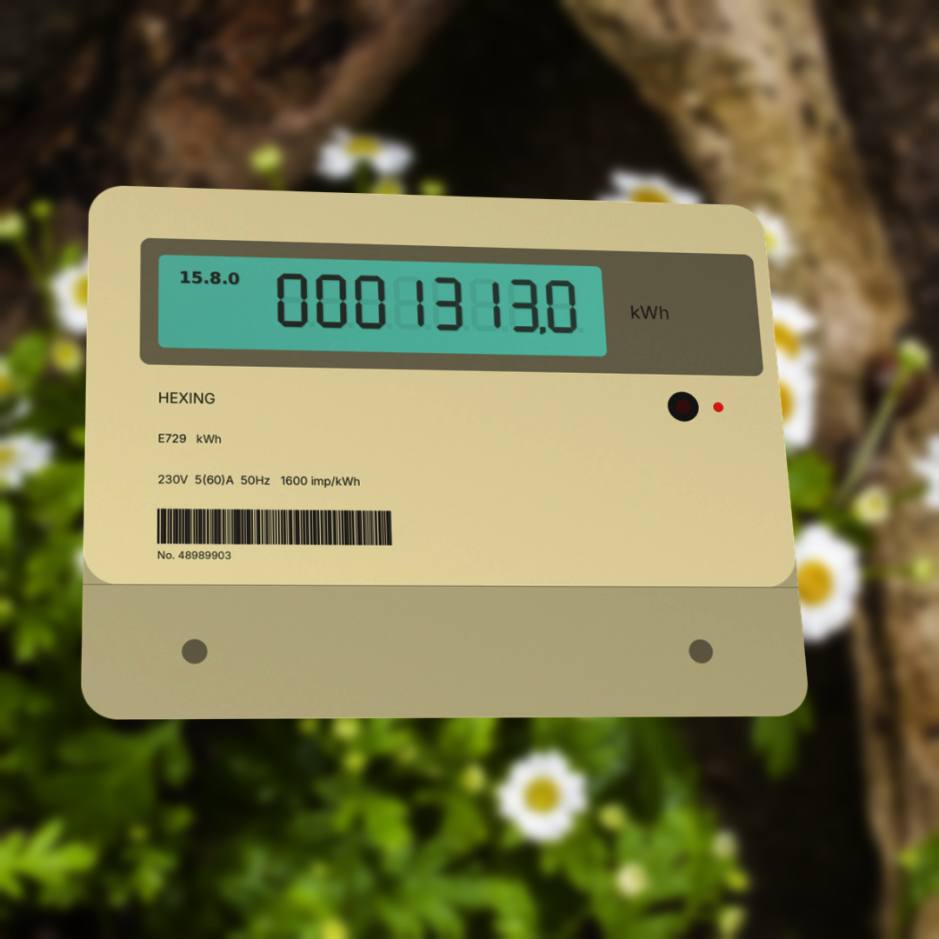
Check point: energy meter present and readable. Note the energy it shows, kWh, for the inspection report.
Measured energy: 1313.0 kWh
